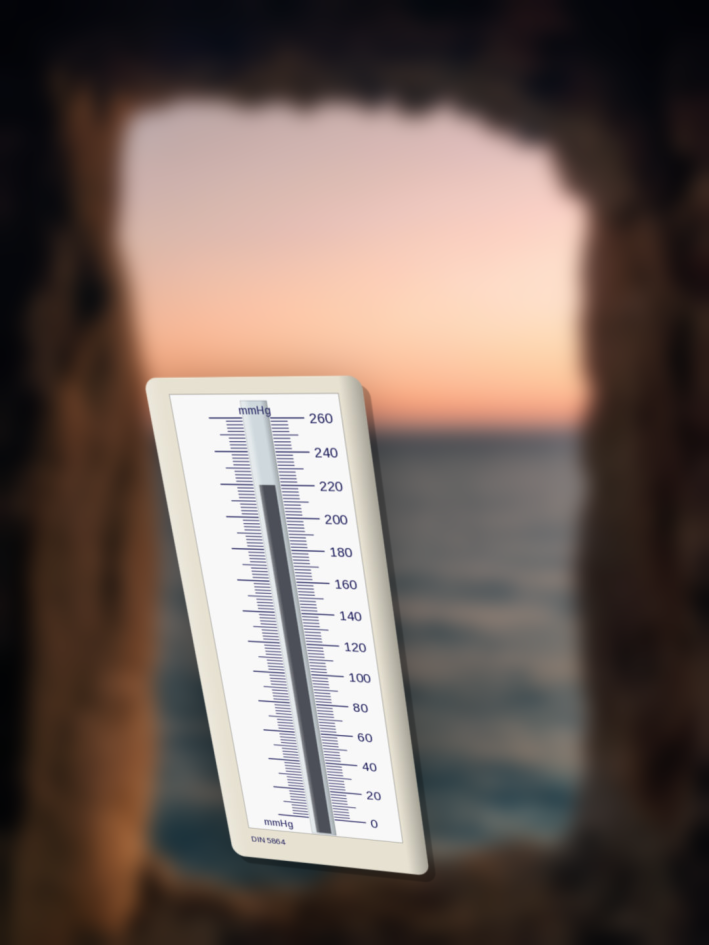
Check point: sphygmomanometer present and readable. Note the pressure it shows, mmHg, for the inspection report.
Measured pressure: 220 mmHg
